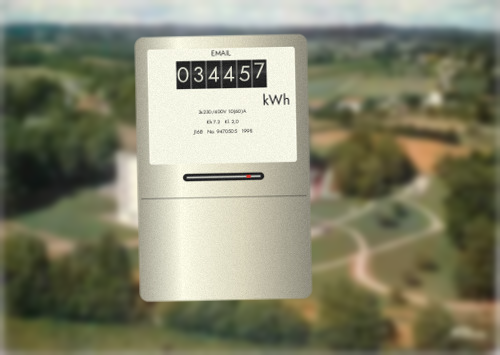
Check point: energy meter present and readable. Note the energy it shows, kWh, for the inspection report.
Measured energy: 34457 kWh
